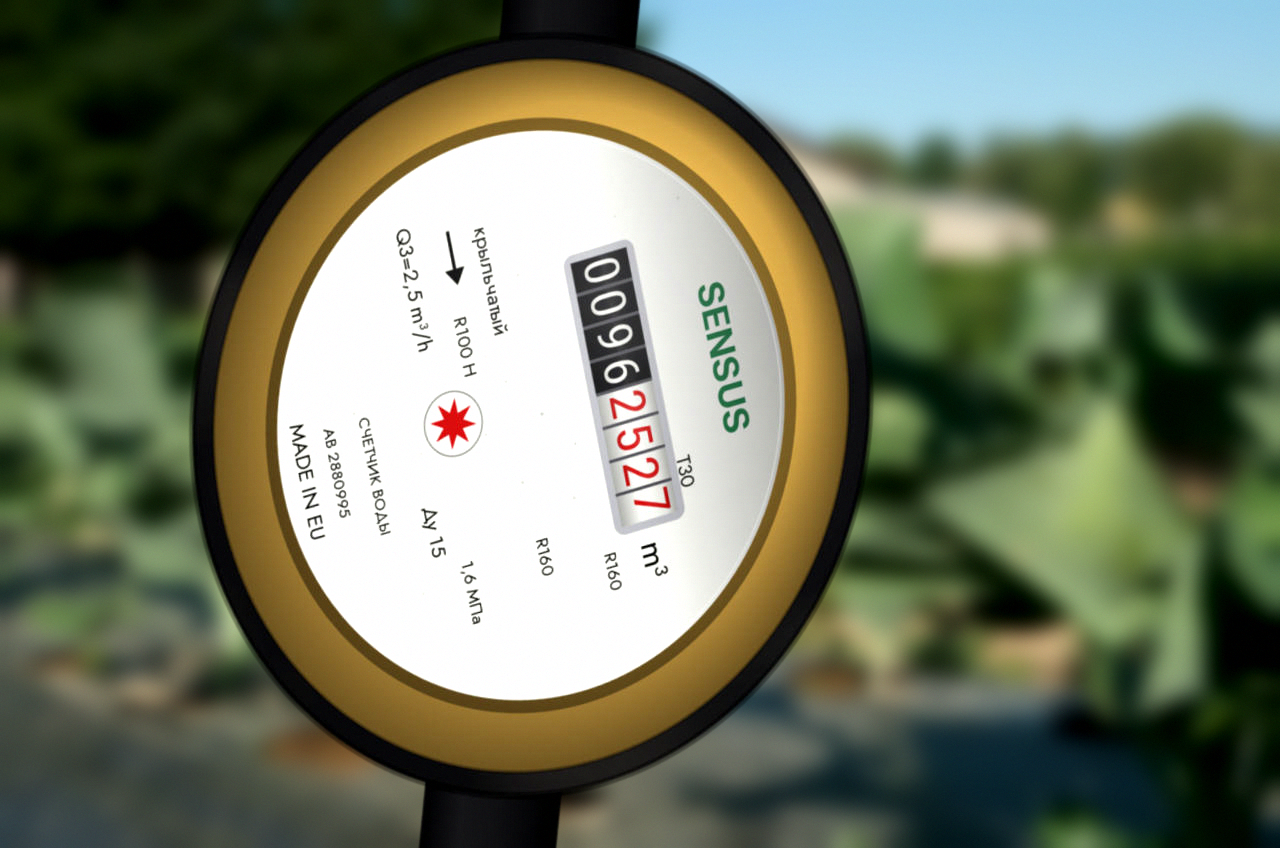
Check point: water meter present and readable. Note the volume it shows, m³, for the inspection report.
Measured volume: 96.2527 m³
